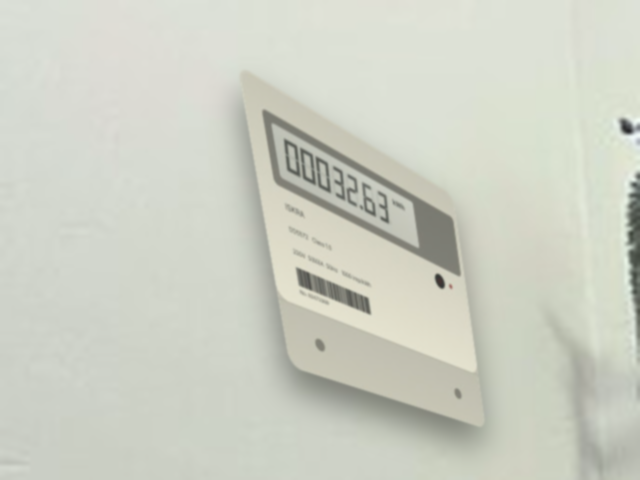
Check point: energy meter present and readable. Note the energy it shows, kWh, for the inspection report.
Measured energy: 32.63 kWh
